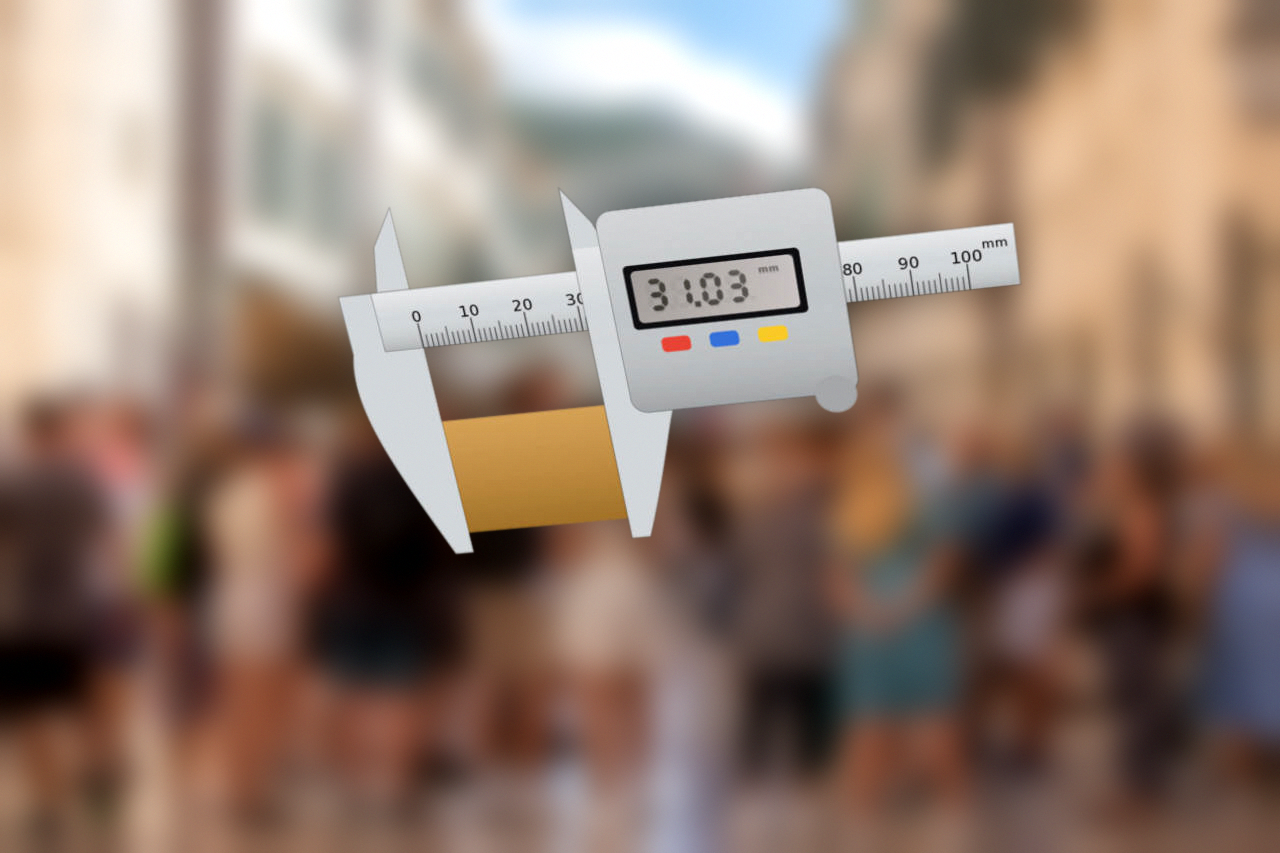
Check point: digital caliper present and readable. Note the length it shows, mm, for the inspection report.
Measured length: 31.03 mm
